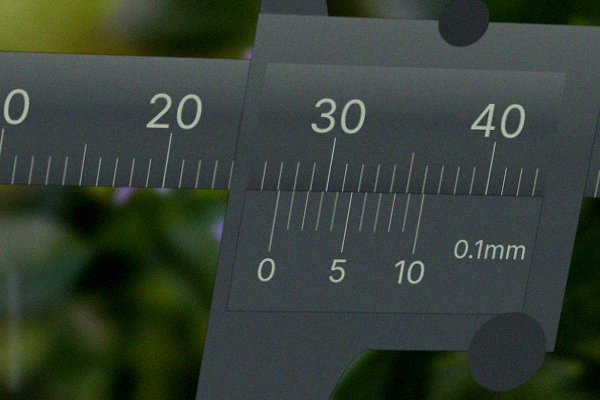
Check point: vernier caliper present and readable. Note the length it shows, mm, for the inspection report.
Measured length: 27.1 mm
